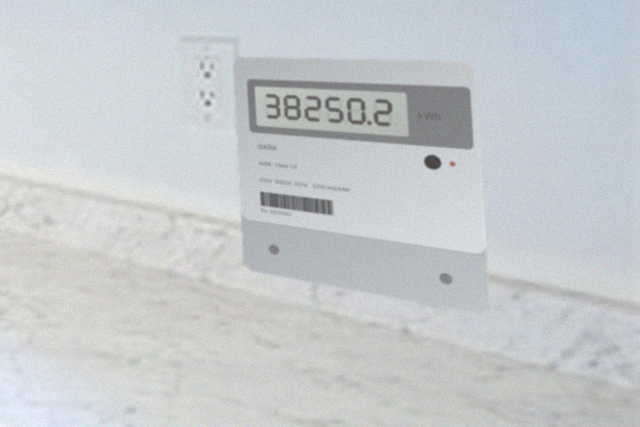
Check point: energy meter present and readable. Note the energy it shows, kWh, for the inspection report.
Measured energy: 38250.2 kWh
